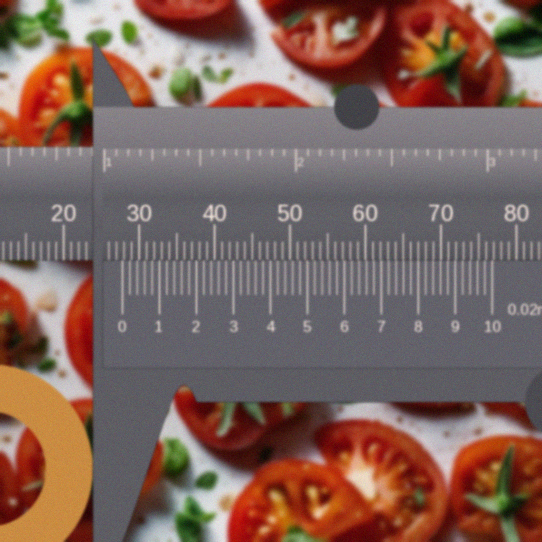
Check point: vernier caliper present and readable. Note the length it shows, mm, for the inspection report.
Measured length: 27.8 mm
